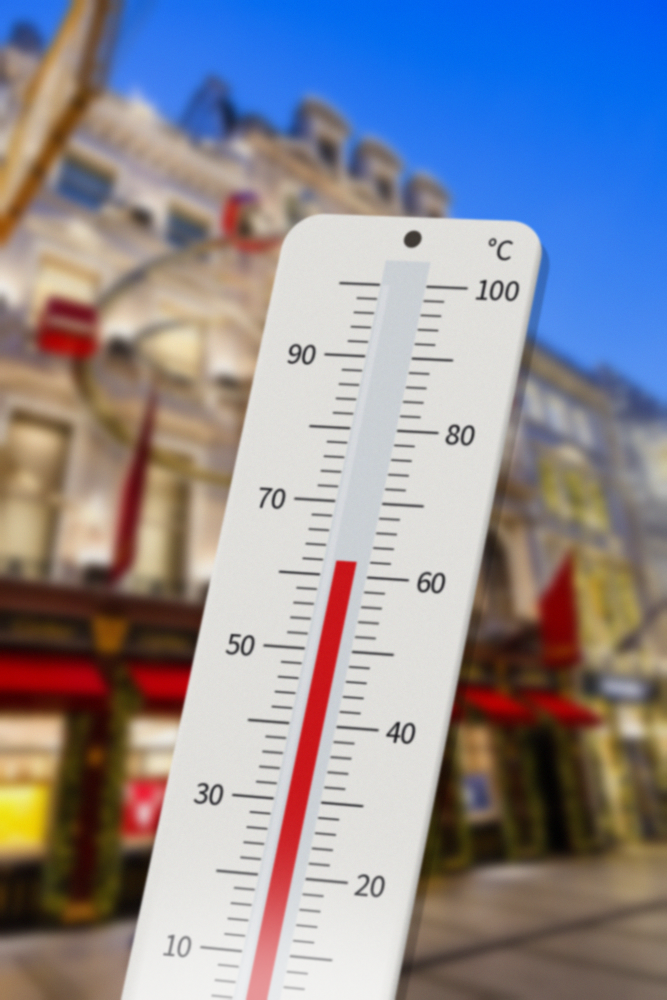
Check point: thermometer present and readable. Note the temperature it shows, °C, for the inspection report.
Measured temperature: 62 °C
